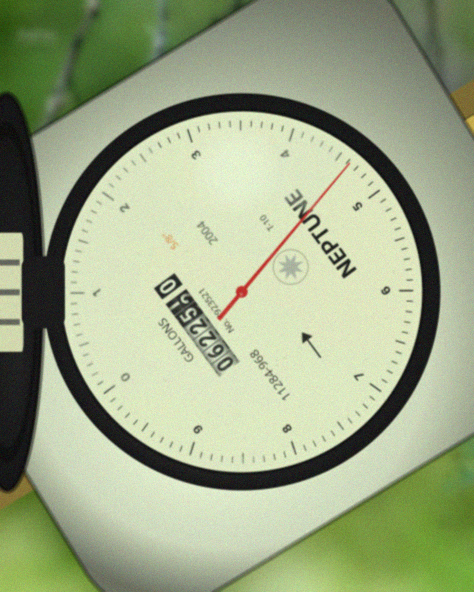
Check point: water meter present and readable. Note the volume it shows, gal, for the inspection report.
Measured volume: 622514.6 gal
